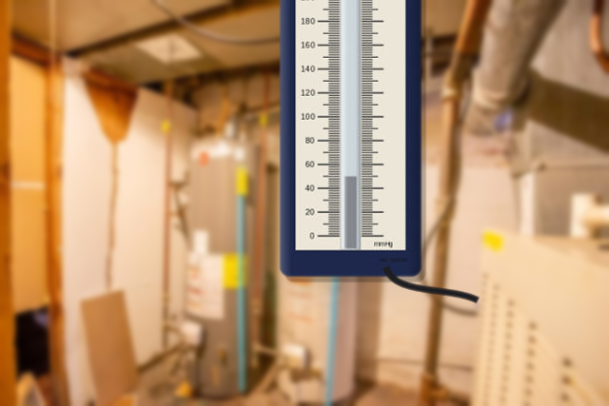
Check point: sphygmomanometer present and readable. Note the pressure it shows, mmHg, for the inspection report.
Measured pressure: 50 mmHg
